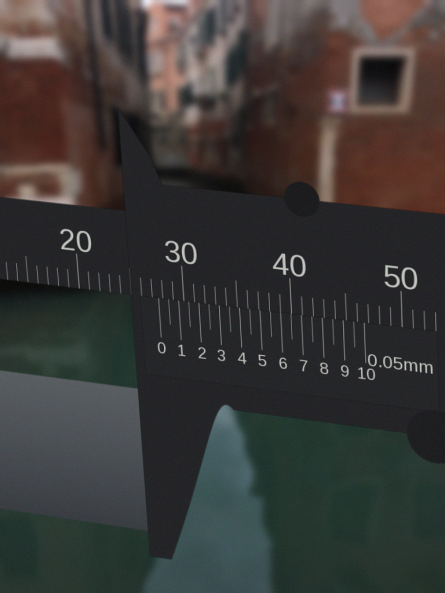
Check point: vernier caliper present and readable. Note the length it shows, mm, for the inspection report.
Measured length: 27.6 mm
